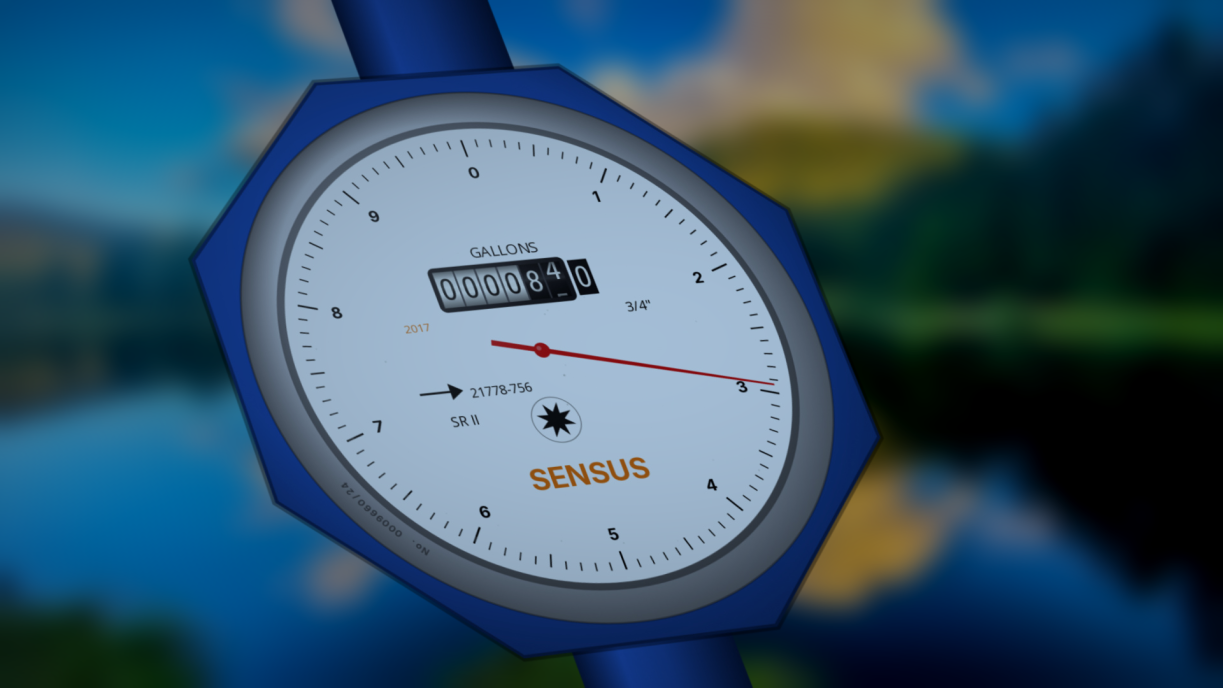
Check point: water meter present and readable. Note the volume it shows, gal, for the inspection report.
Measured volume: 842.9 gal
